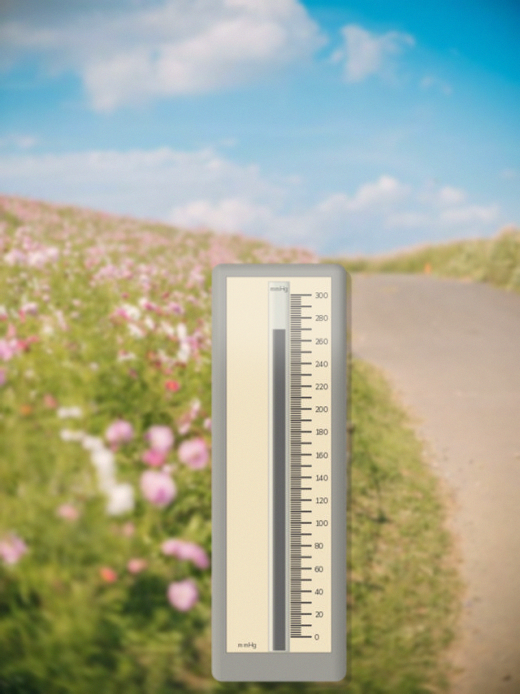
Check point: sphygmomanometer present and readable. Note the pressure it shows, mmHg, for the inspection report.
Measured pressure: 270 mmHg
